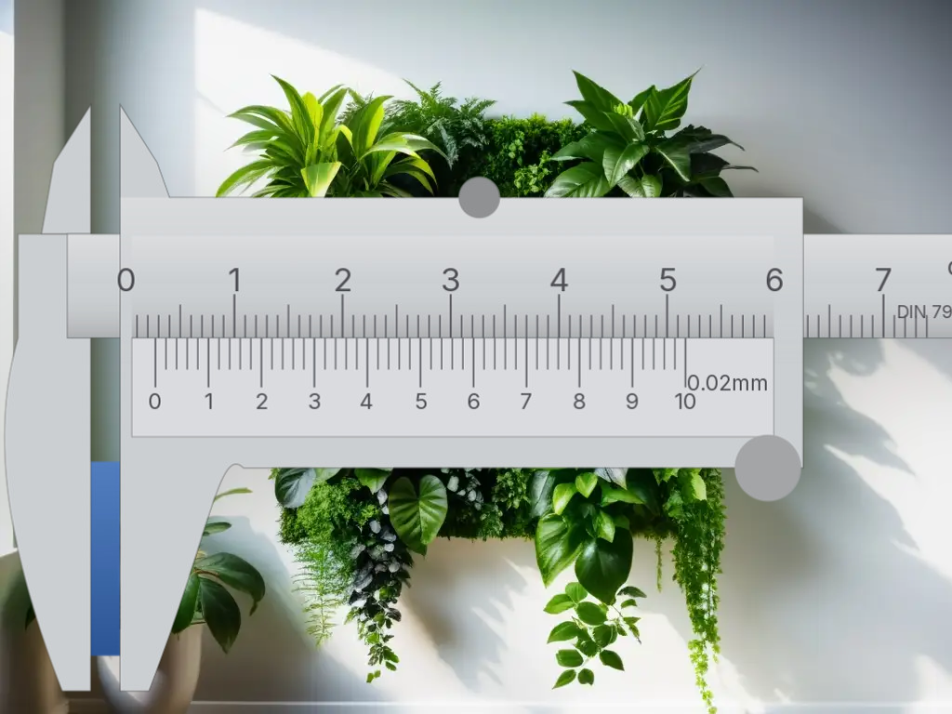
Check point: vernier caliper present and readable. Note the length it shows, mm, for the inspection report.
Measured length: 2.7 mm
